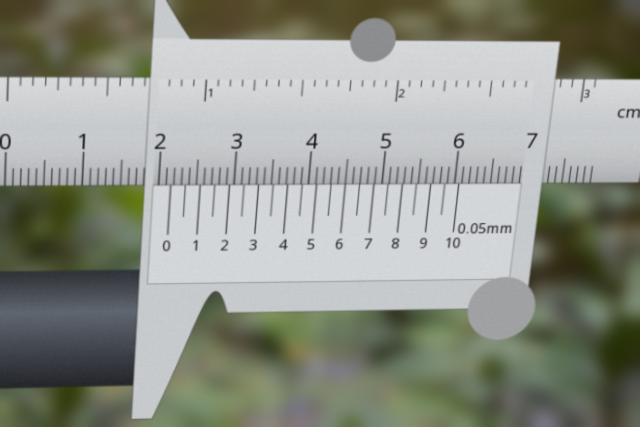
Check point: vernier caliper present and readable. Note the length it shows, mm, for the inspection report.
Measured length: 21.6 mm
